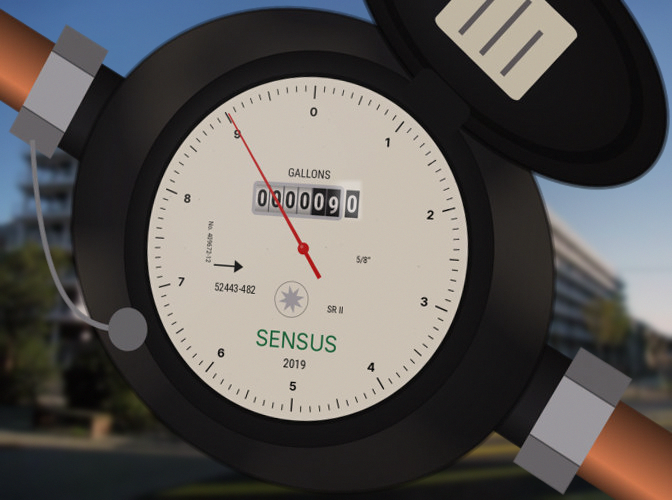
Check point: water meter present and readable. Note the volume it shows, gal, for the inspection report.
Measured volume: 89.0 gal
